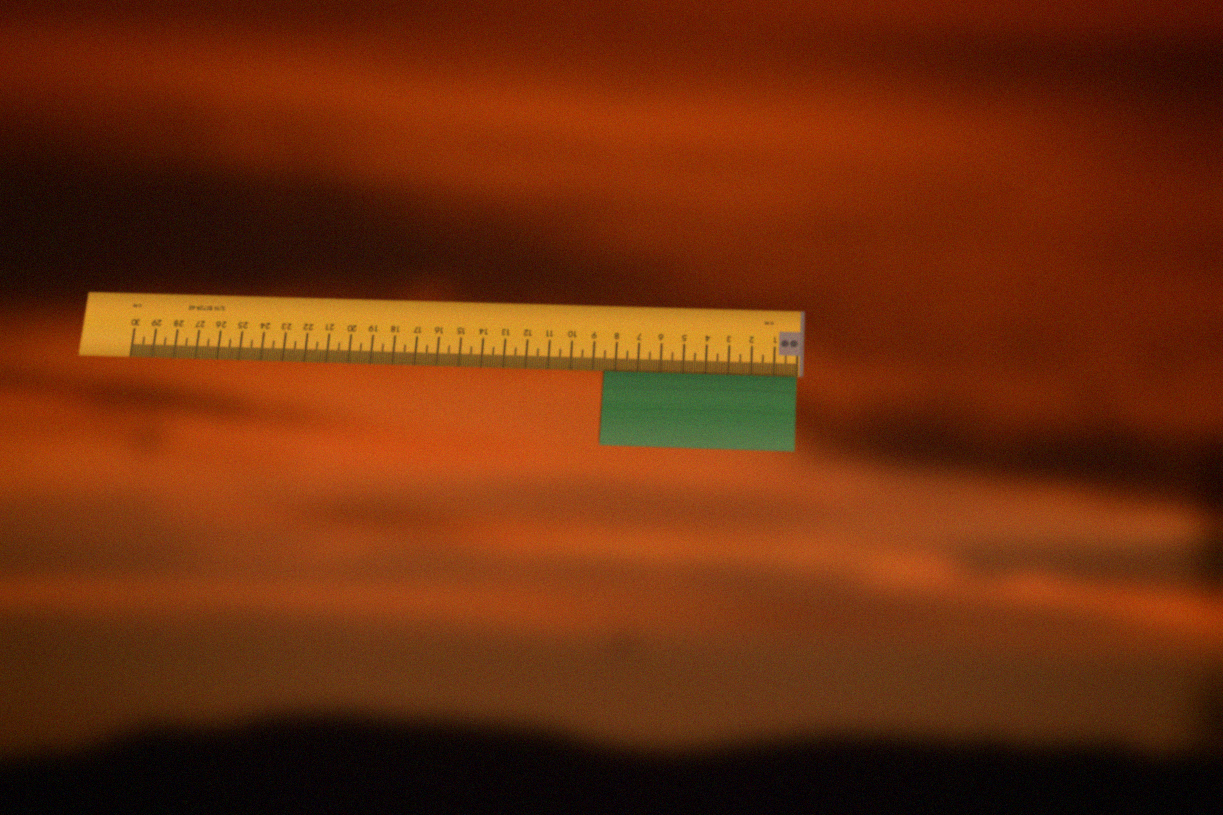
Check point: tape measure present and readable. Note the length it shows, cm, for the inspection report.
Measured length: 8.5 cm
